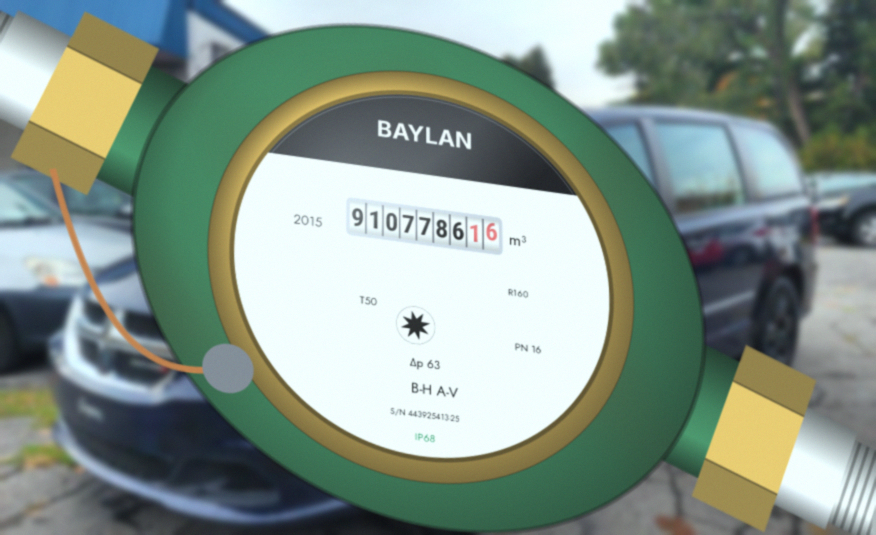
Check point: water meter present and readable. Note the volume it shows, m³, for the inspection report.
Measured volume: 9107786.16 m³
